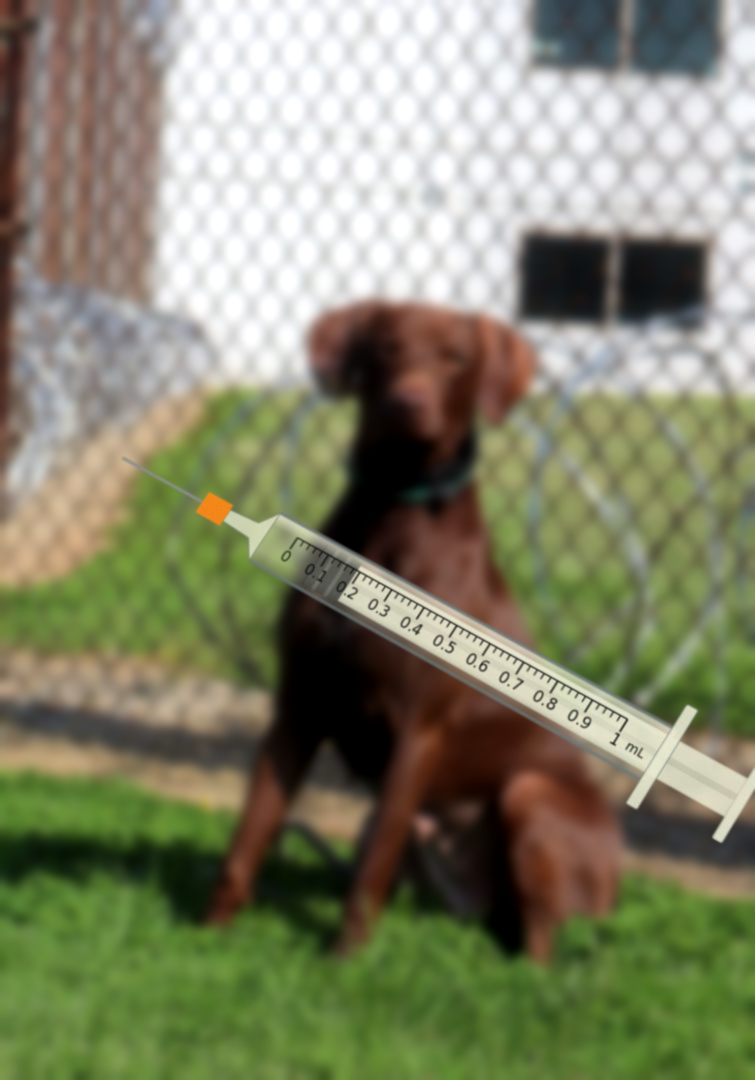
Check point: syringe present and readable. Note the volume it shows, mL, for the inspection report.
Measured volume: 0.08 mL
